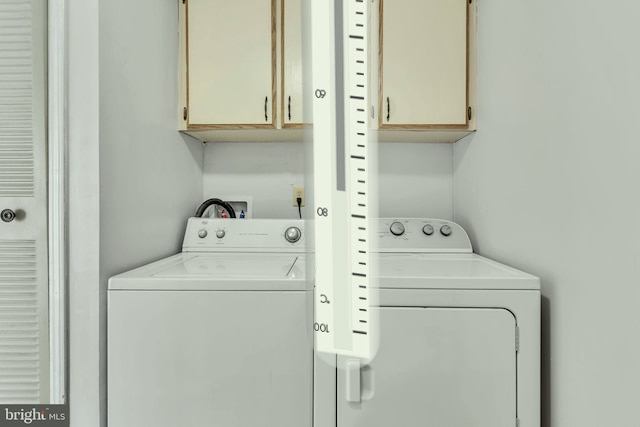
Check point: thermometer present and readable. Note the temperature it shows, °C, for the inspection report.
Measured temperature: 76 °C
